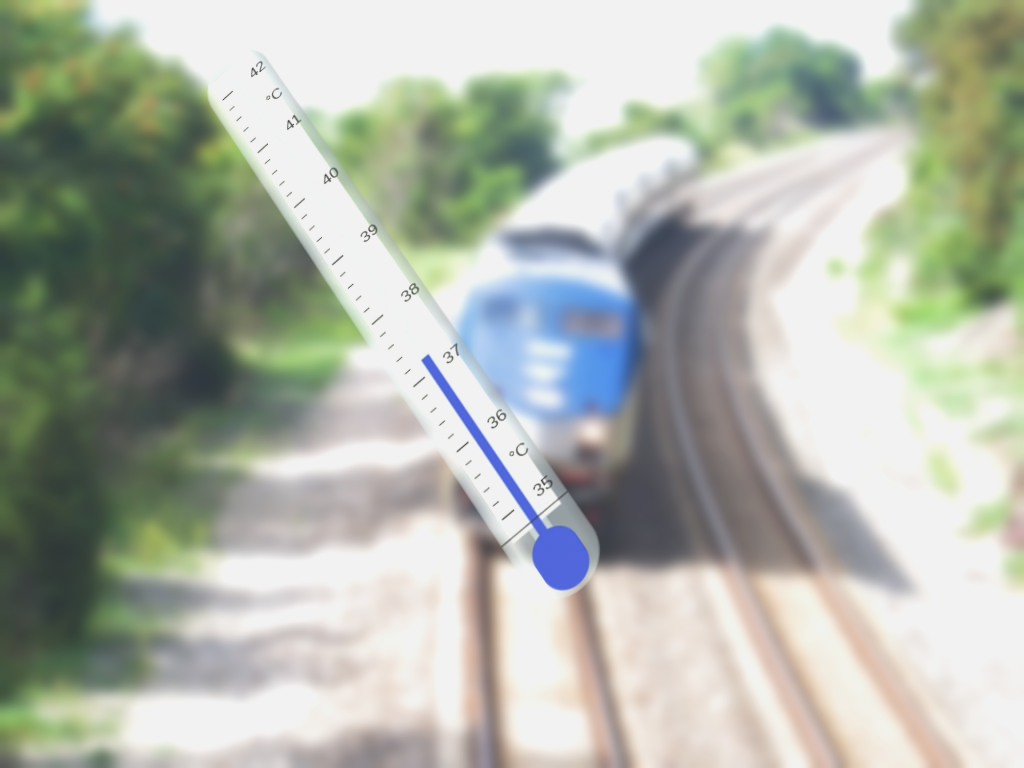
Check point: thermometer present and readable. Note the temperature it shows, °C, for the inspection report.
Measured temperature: 37.2 °C
